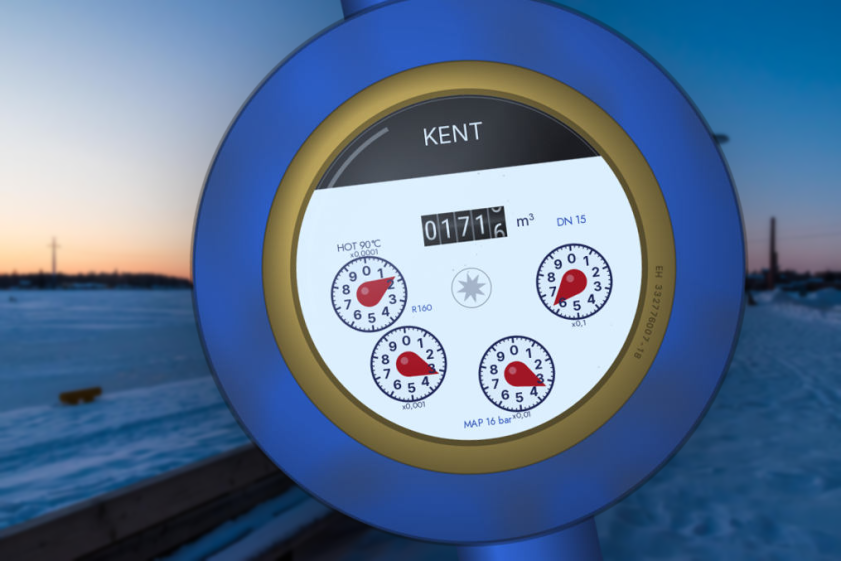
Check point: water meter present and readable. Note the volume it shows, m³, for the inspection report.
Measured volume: 1715.6331 m³
